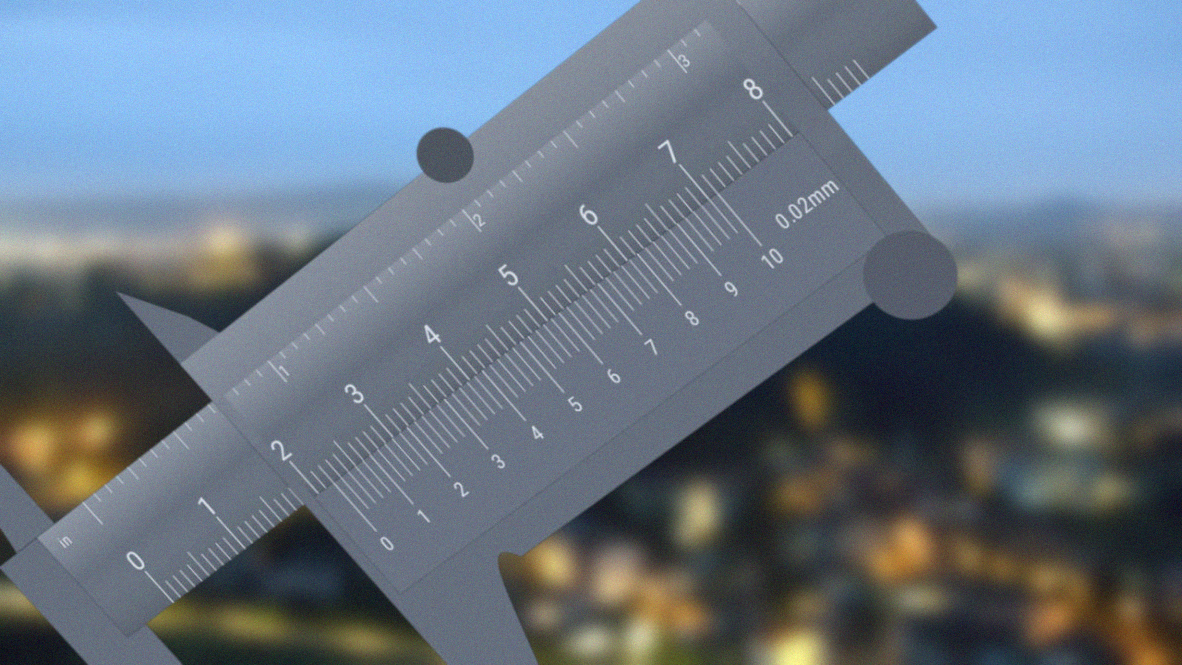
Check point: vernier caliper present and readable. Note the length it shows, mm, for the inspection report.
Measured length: 22.0 mm
